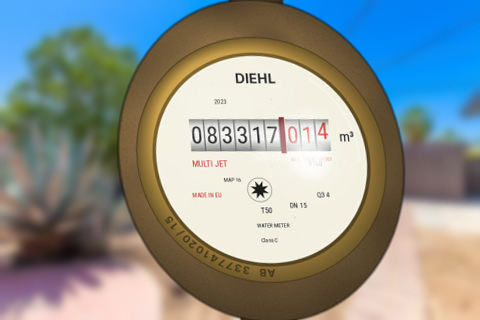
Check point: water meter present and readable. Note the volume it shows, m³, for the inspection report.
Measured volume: 83317.014 m³
